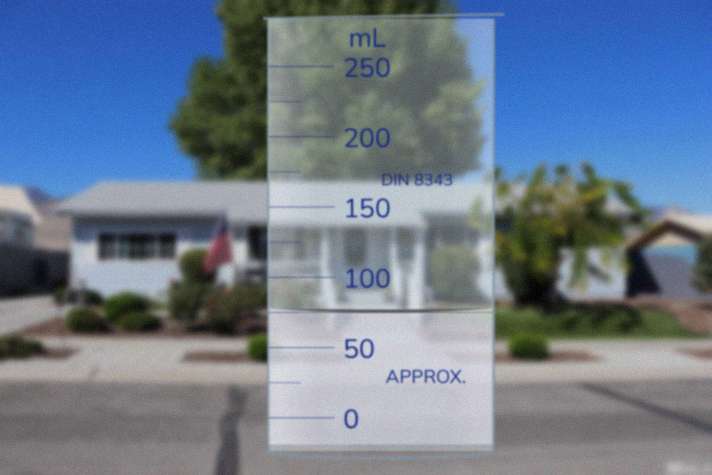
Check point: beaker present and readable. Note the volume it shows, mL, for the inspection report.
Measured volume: 75 mL
